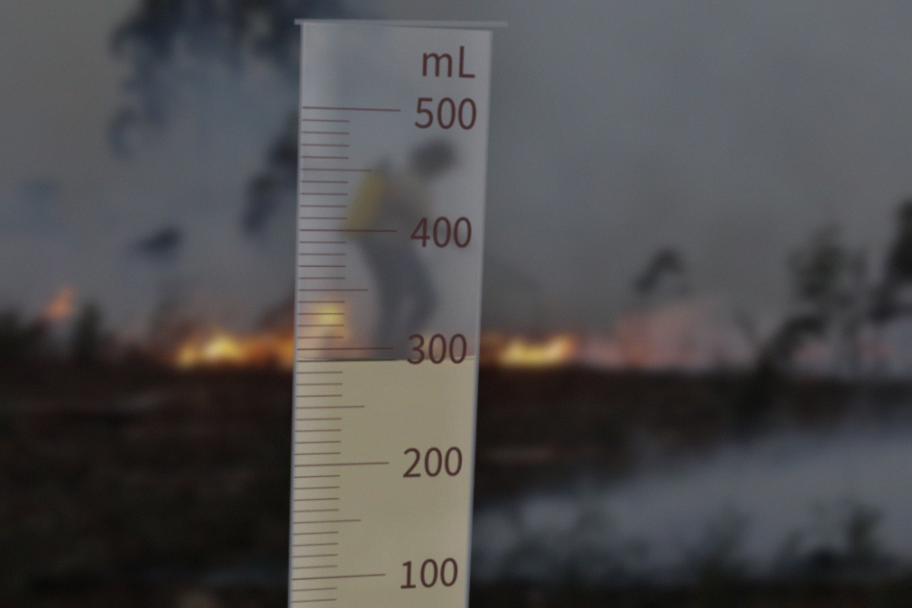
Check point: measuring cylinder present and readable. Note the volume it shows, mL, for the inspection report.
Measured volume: 290 mL
